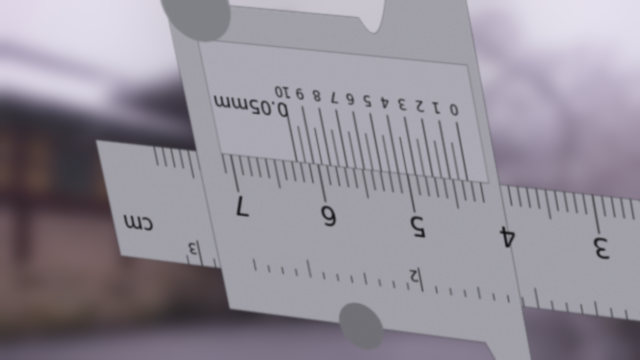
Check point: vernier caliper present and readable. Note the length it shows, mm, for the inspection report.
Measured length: 43.4 mm
